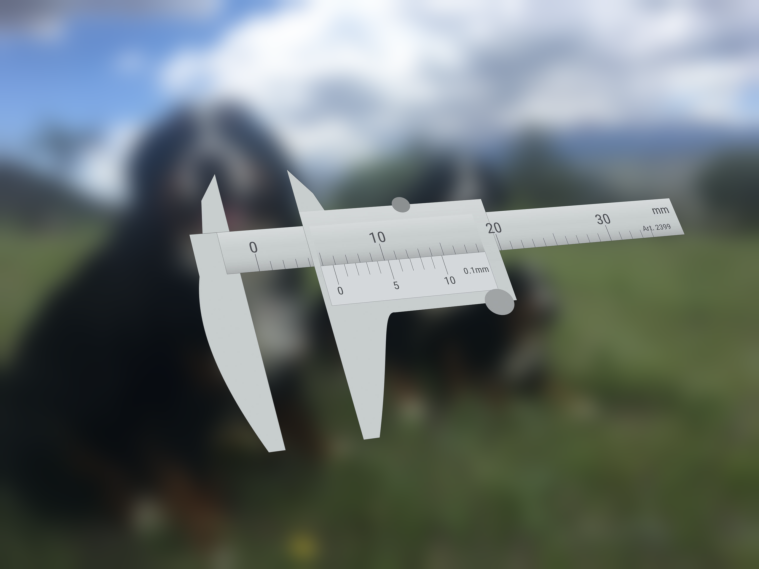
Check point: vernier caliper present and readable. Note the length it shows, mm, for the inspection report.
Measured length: 5.8 mm
